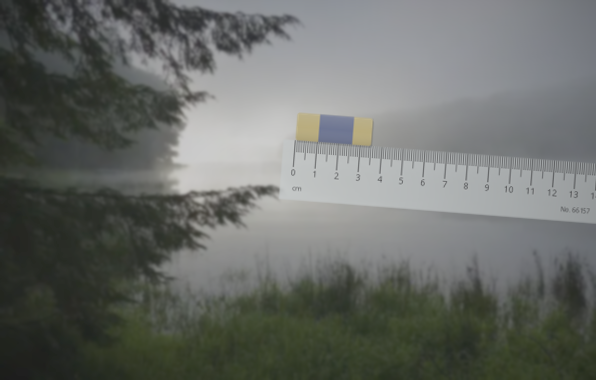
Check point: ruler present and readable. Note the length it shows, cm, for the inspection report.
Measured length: 3.5 cm
